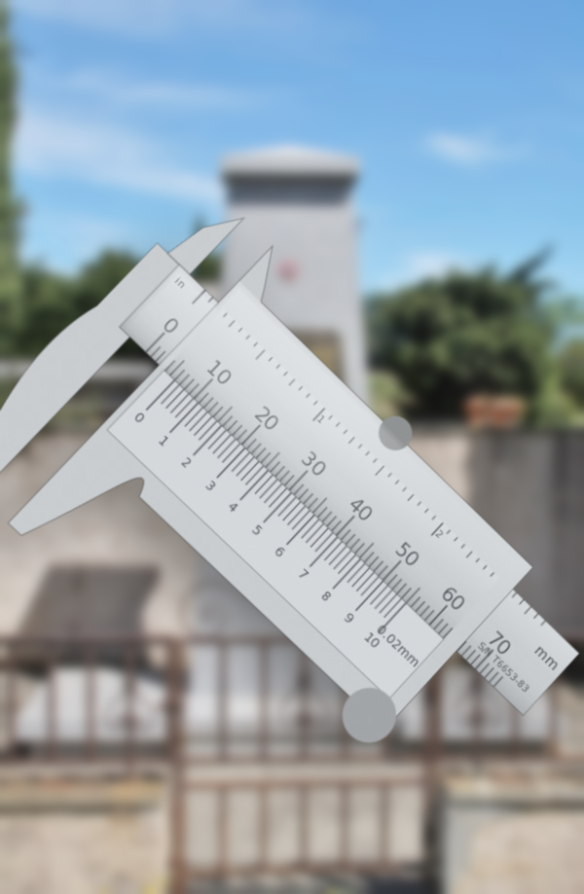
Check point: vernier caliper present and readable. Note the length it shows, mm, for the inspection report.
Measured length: 6.0 mm
